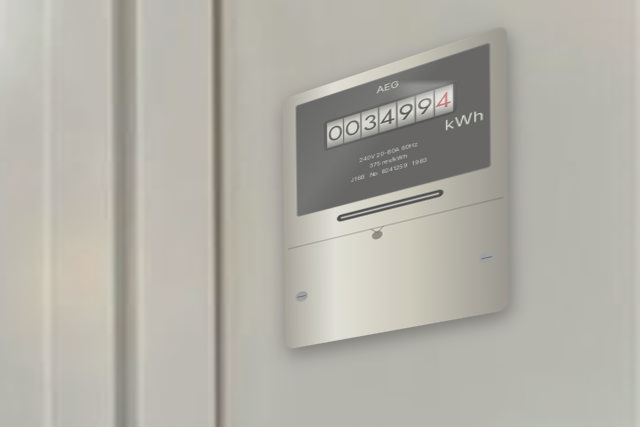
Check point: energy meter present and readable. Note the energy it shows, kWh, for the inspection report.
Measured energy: 3499.4 kWh
